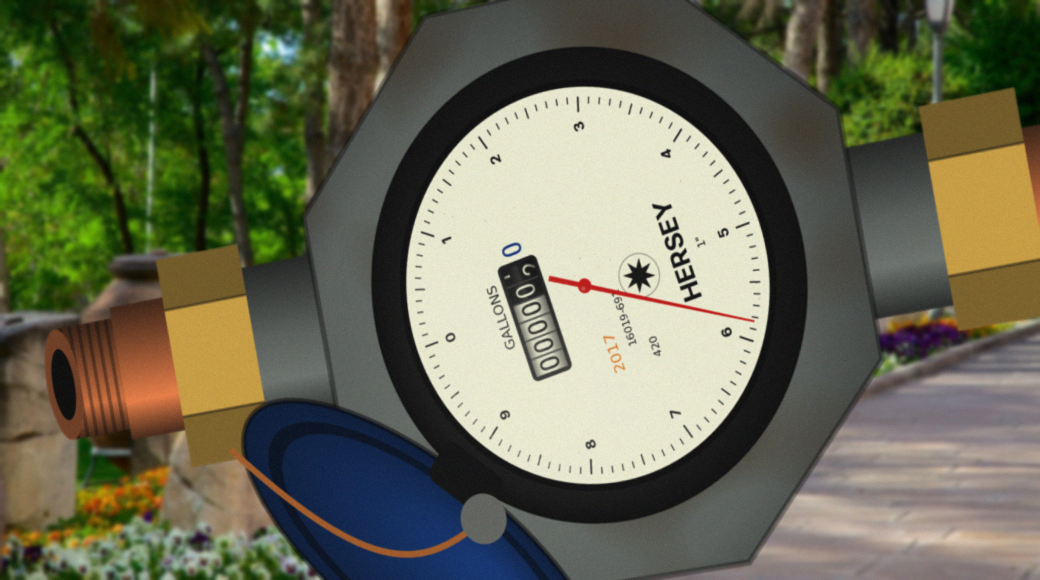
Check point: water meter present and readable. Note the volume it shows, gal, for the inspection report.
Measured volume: 15.8 gal
